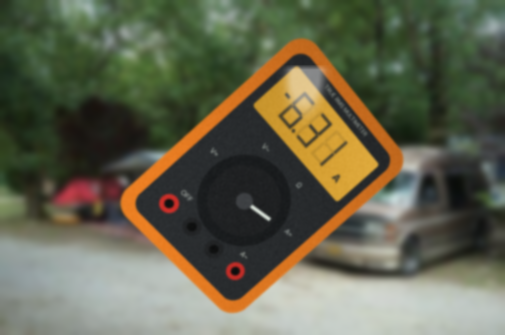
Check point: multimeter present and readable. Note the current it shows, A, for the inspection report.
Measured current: -6.31 A
